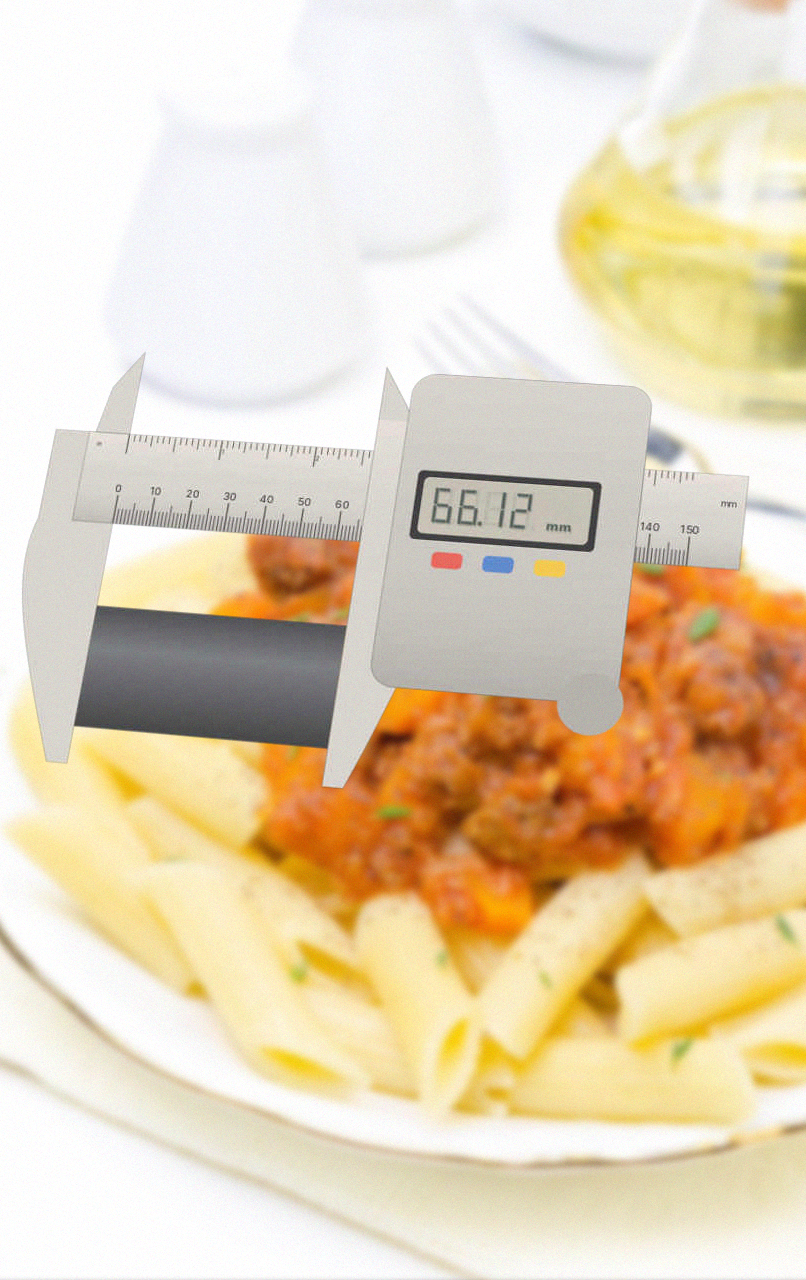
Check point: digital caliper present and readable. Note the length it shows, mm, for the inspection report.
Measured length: 66.12 mm
